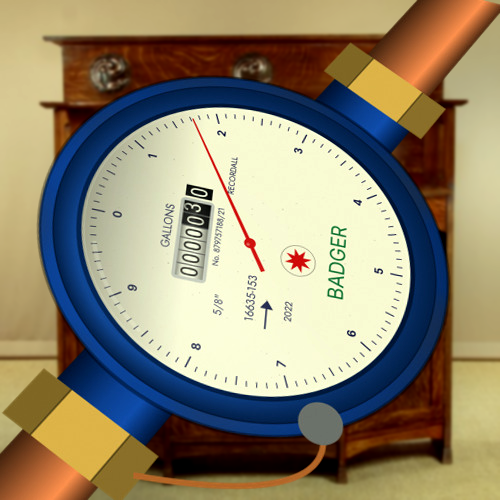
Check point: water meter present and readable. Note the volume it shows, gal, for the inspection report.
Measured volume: 31.7 gal
